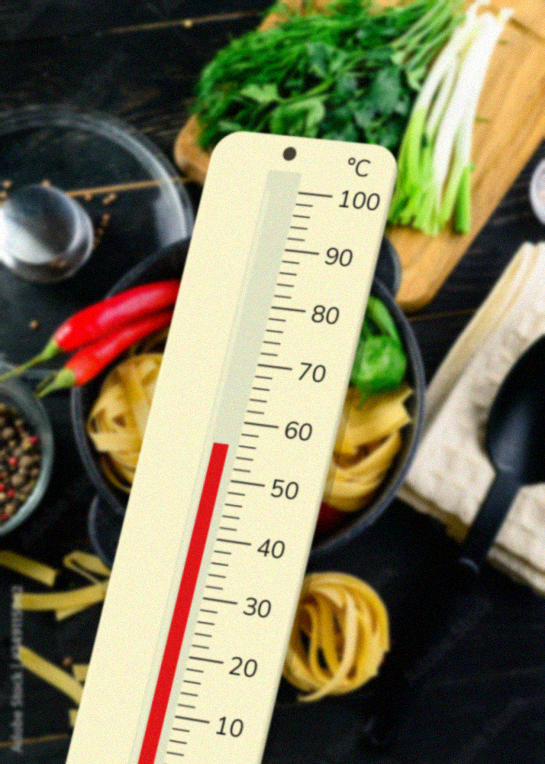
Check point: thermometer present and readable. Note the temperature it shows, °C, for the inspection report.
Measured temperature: 56 °C
